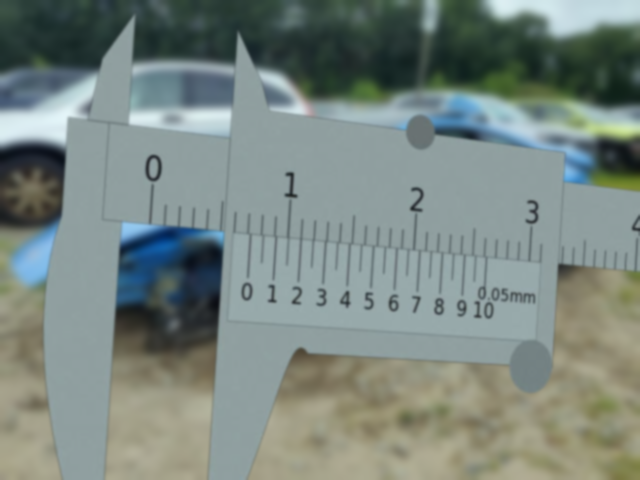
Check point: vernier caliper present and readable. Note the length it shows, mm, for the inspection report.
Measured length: 7.2 mm
